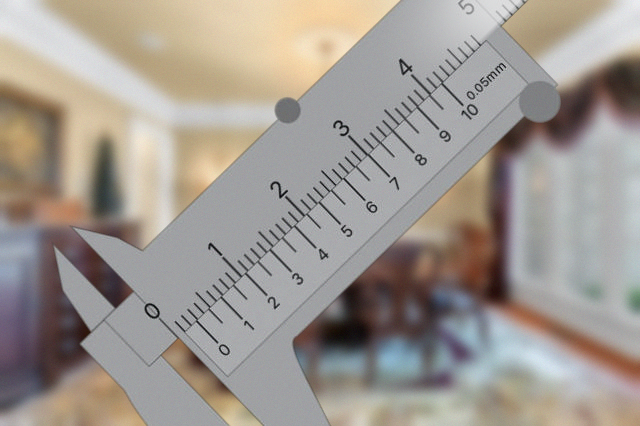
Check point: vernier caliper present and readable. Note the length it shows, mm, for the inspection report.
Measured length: 2.8 mm
